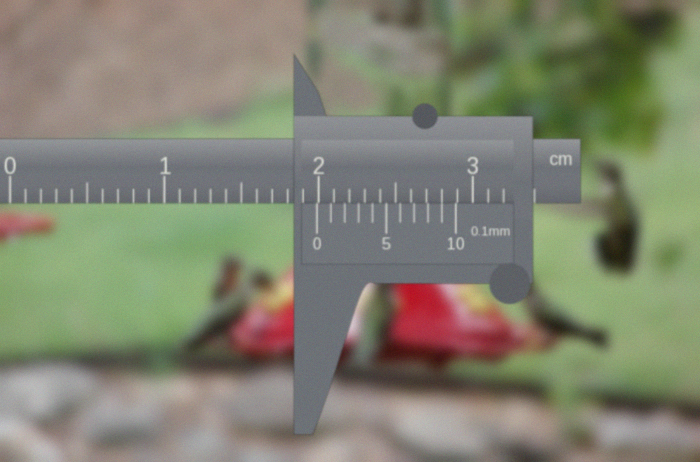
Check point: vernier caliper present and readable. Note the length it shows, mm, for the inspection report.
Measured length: 19.9 mm
